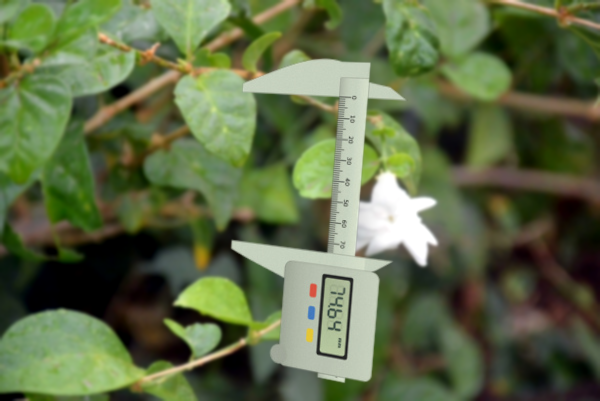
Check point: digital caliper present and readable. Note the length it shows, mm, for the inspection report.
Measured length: 74.64 mm
